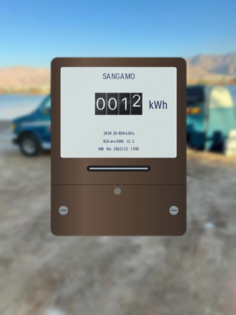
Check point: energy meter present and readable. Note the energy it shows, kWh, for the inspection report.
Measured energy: 12 kWh
